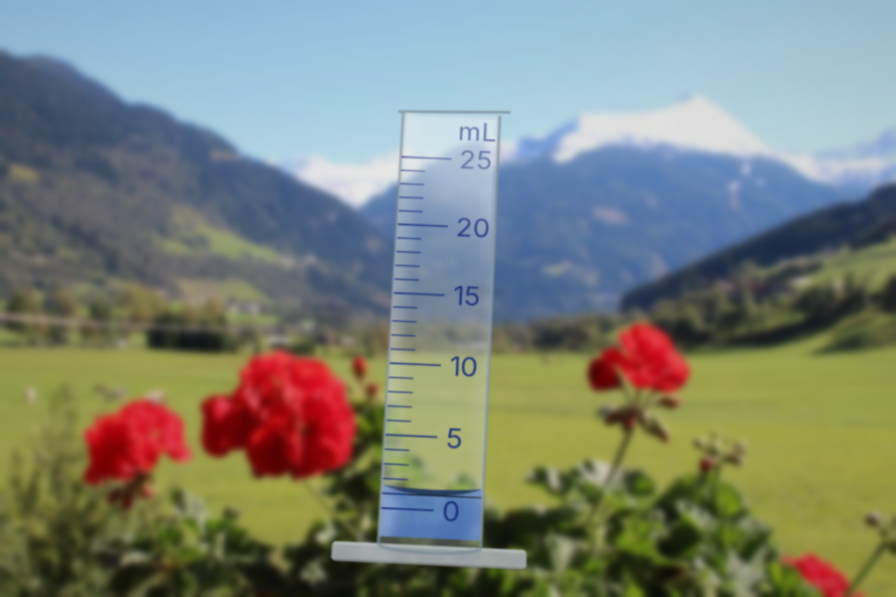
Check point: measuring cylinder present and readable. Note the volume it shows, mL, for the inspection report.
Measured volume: 1 mL
